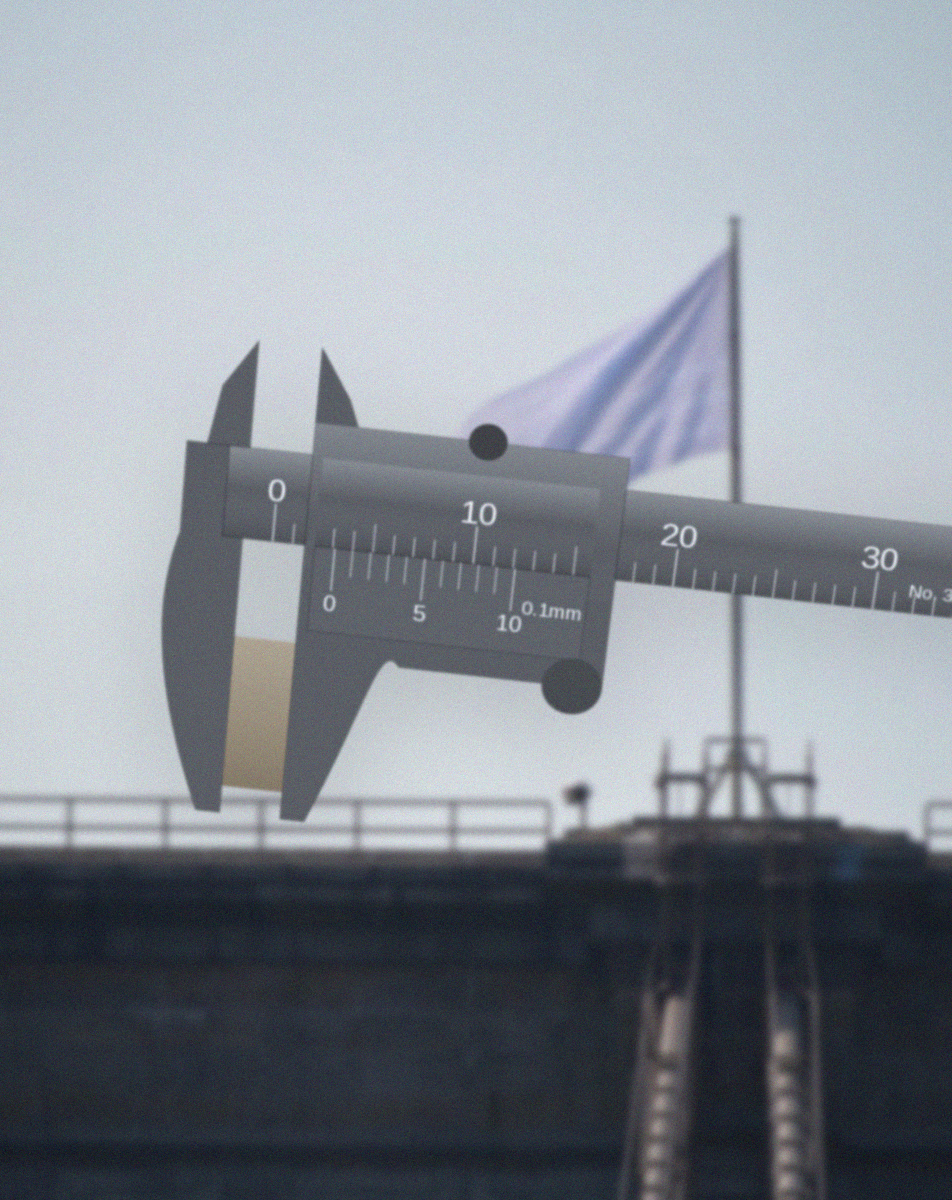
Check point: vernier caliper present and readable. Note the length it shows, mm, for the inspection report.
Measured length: 3.1 mm
